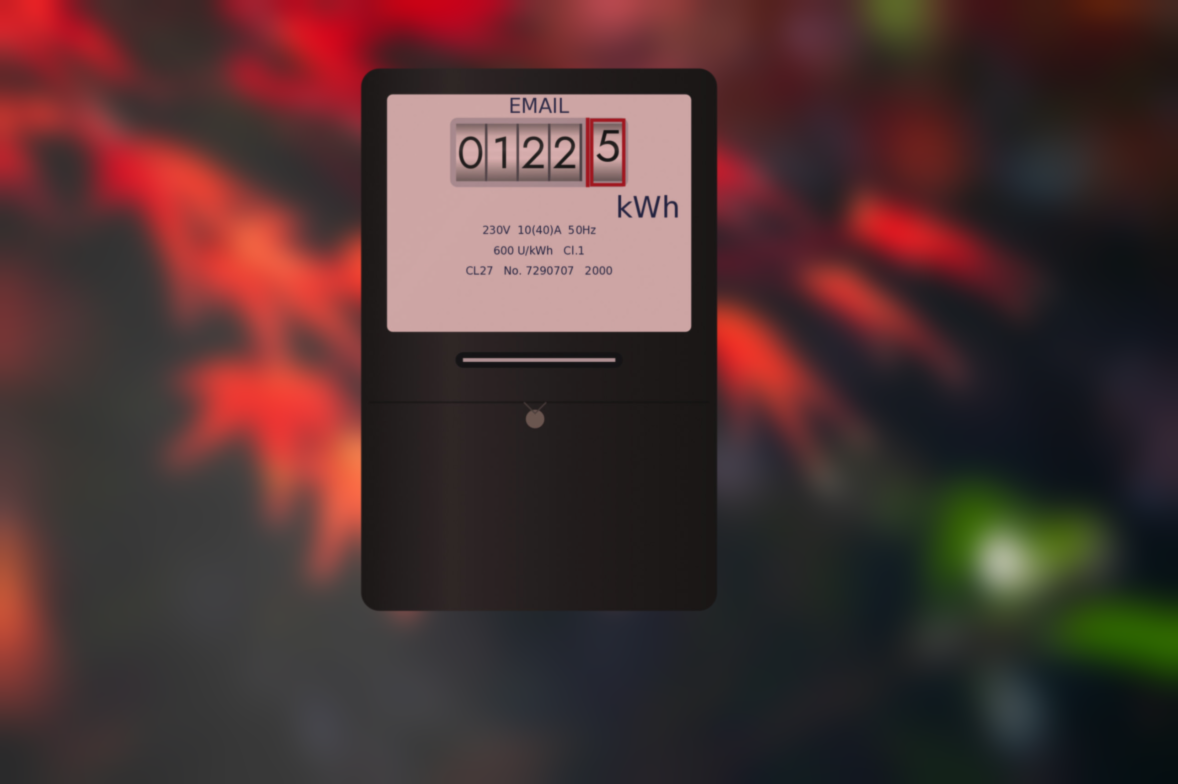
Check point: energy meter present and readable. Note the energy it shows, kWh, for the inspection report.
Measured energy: 122.5 kWh
